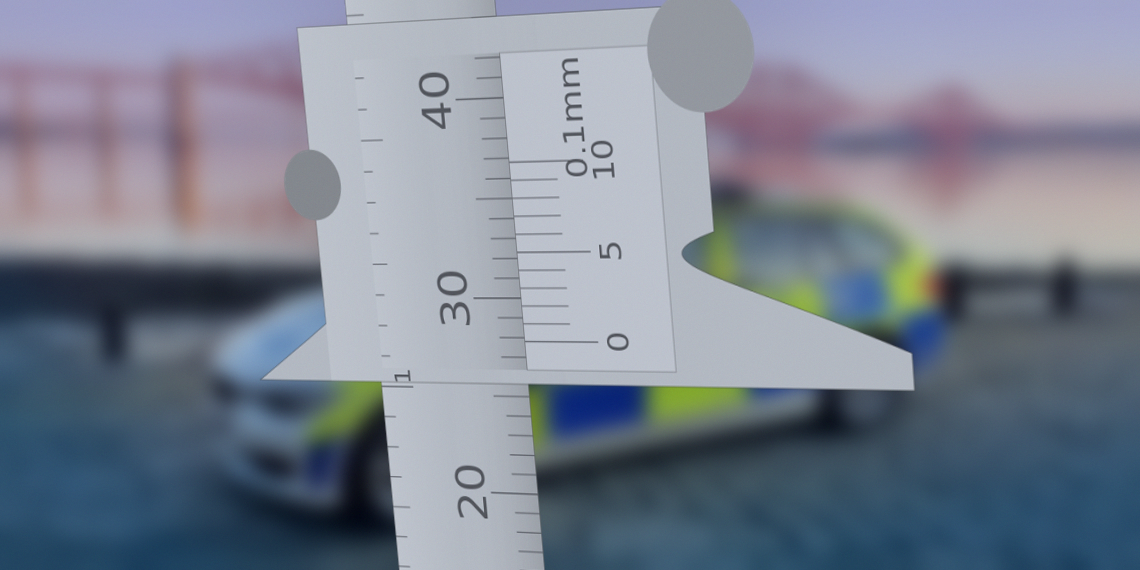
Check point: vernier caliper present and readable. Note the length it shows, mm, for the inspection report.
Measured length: 27.8 mm
